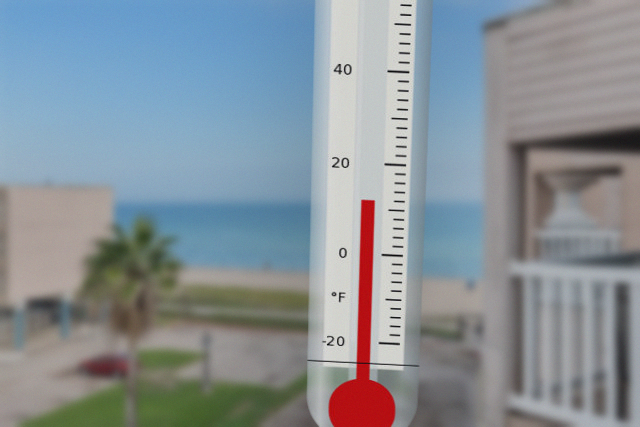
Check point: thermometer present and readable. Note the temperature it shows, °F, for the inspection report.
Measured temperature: 12 °F
